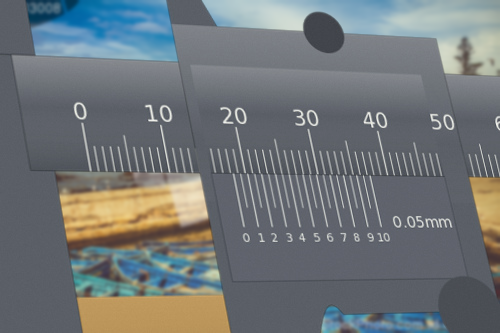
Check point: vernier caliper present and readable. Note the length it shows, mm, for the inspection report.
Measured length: 18.4 mm
